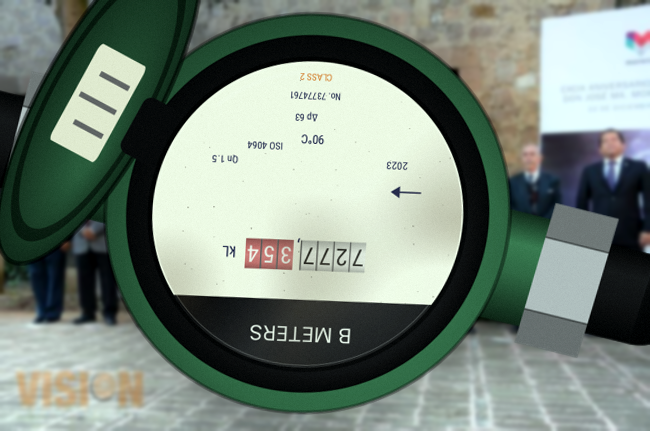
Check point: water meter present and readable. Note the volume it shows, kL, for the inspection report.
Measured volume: 7277.354 kL
